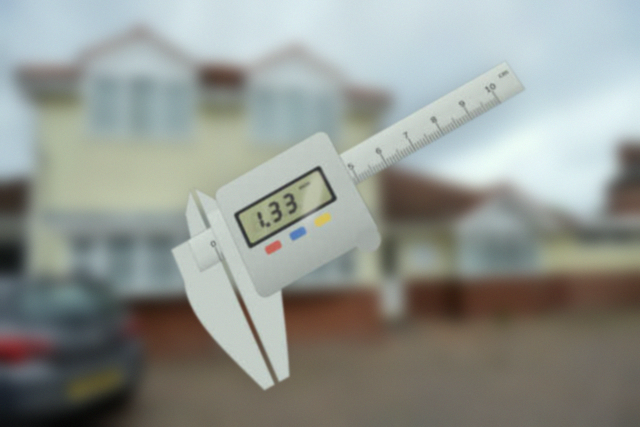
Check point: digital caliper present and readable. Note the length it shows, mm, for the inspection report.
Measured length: 1.33 mm
